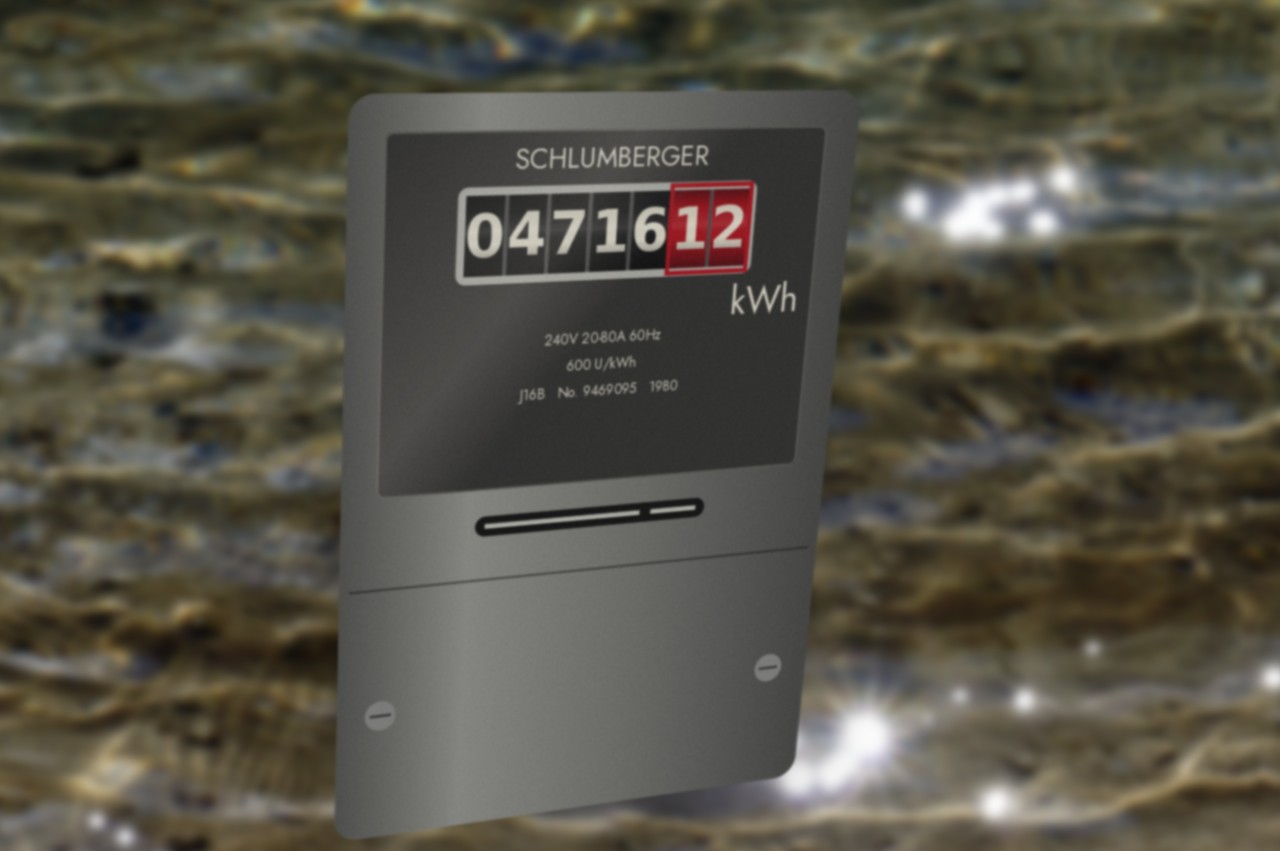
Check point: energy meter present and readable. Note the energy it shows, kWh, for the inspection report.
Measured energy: 4716.12 kWh
